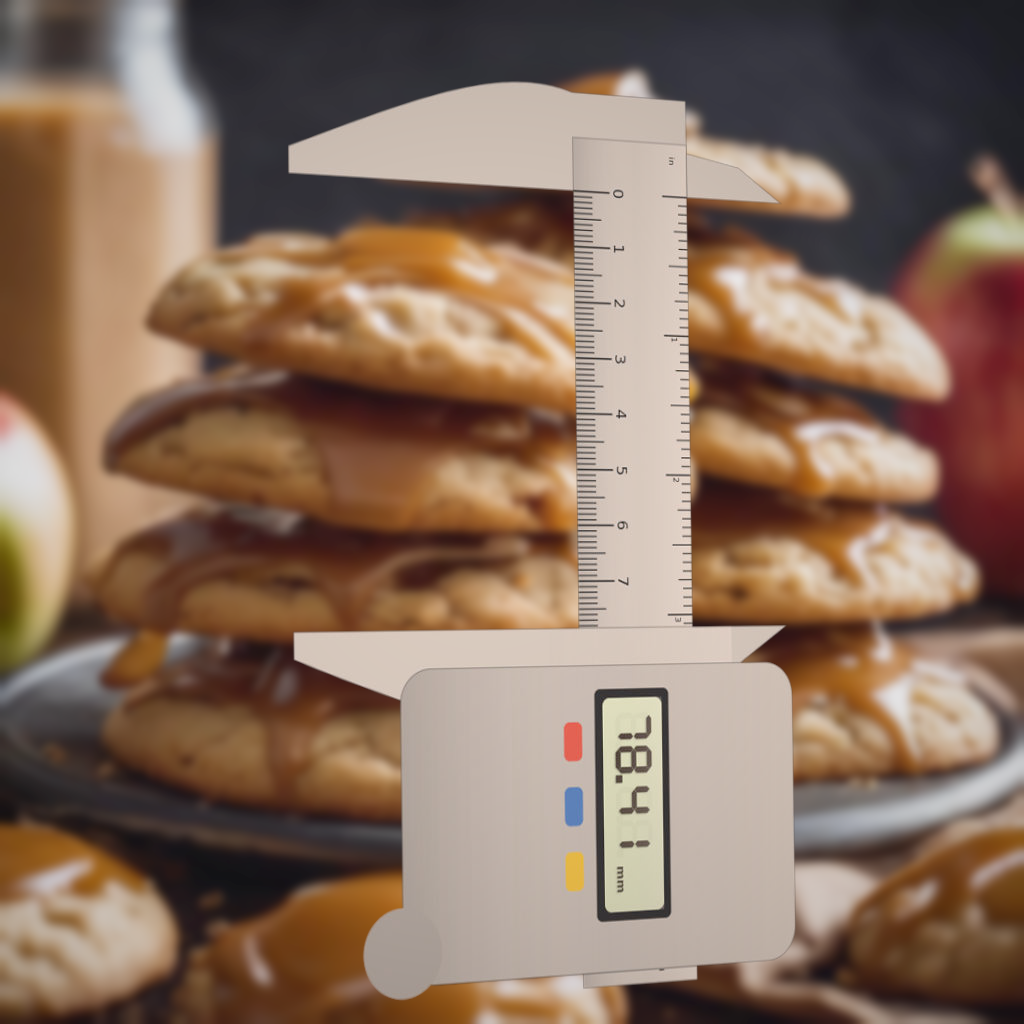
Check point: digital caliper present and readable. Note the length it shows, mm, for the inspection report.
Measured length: 78.41 mm
